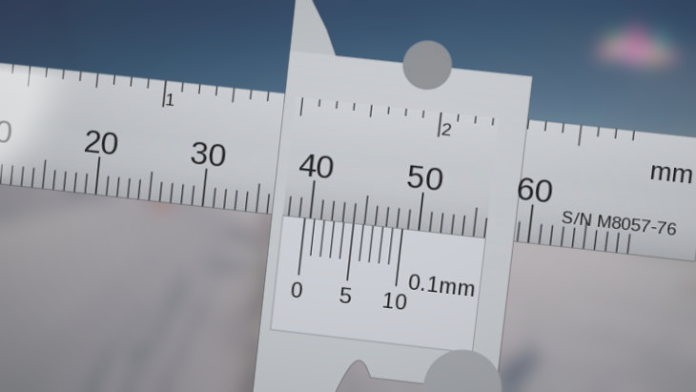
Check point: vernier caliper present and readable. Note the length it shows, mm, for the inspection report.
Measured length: 39.5 mm
